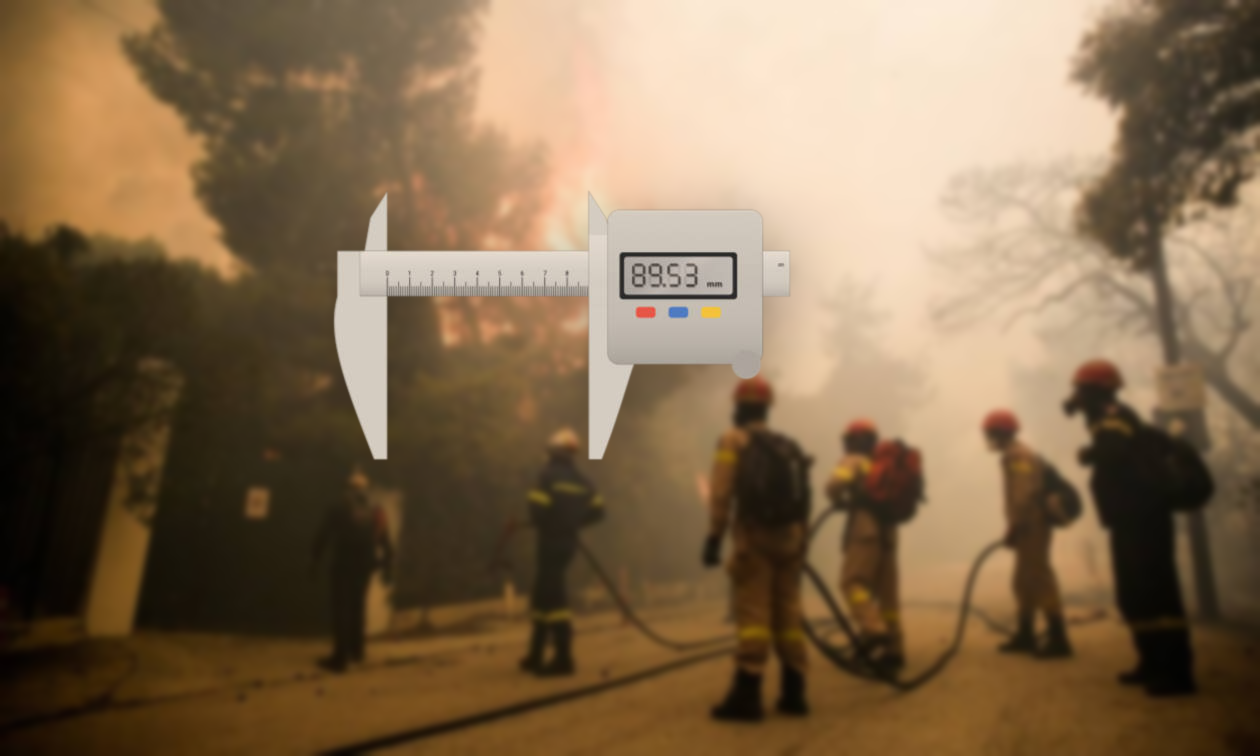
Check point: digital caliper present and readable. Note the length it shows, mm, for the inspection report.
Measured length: 89.53 mm
